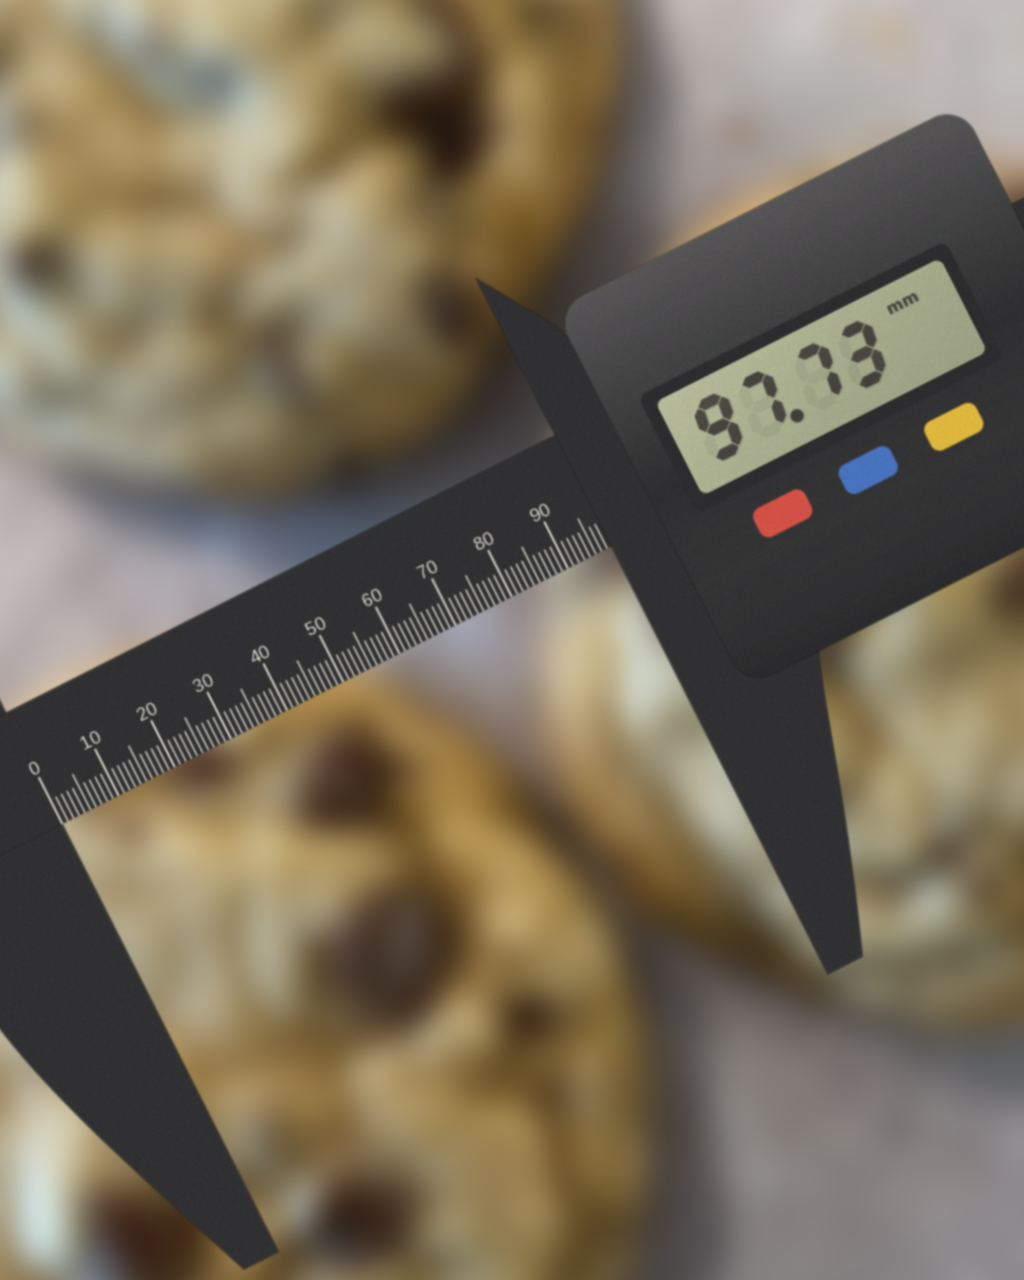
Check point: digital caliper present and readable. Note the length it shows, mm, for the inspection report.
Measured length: 97.73 mm
